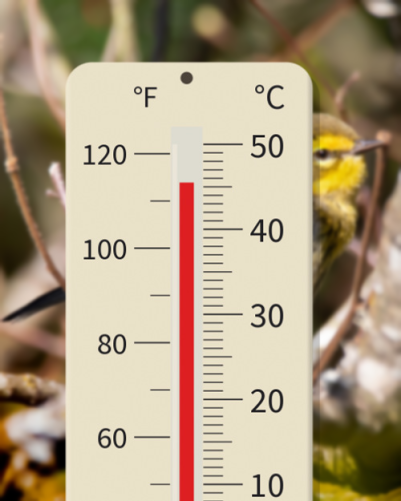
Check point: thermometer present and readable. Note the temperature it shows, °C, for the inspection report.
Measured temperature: 45.5 °C
